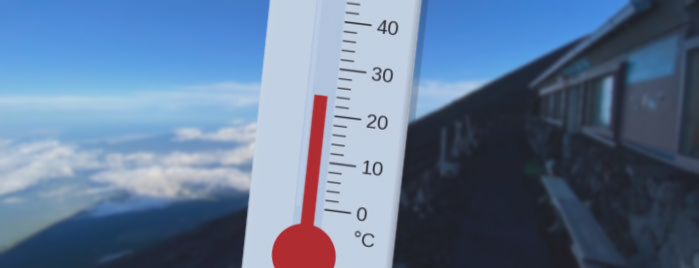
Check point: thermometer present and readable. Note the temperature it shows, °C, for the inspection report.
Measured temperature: 24 °C
